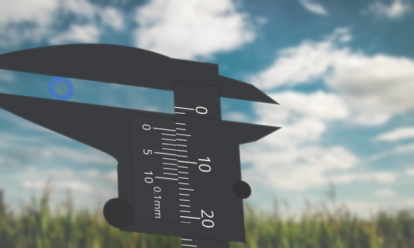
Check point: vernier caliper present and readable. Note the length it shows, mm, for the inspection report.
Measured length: 4.4 mm
